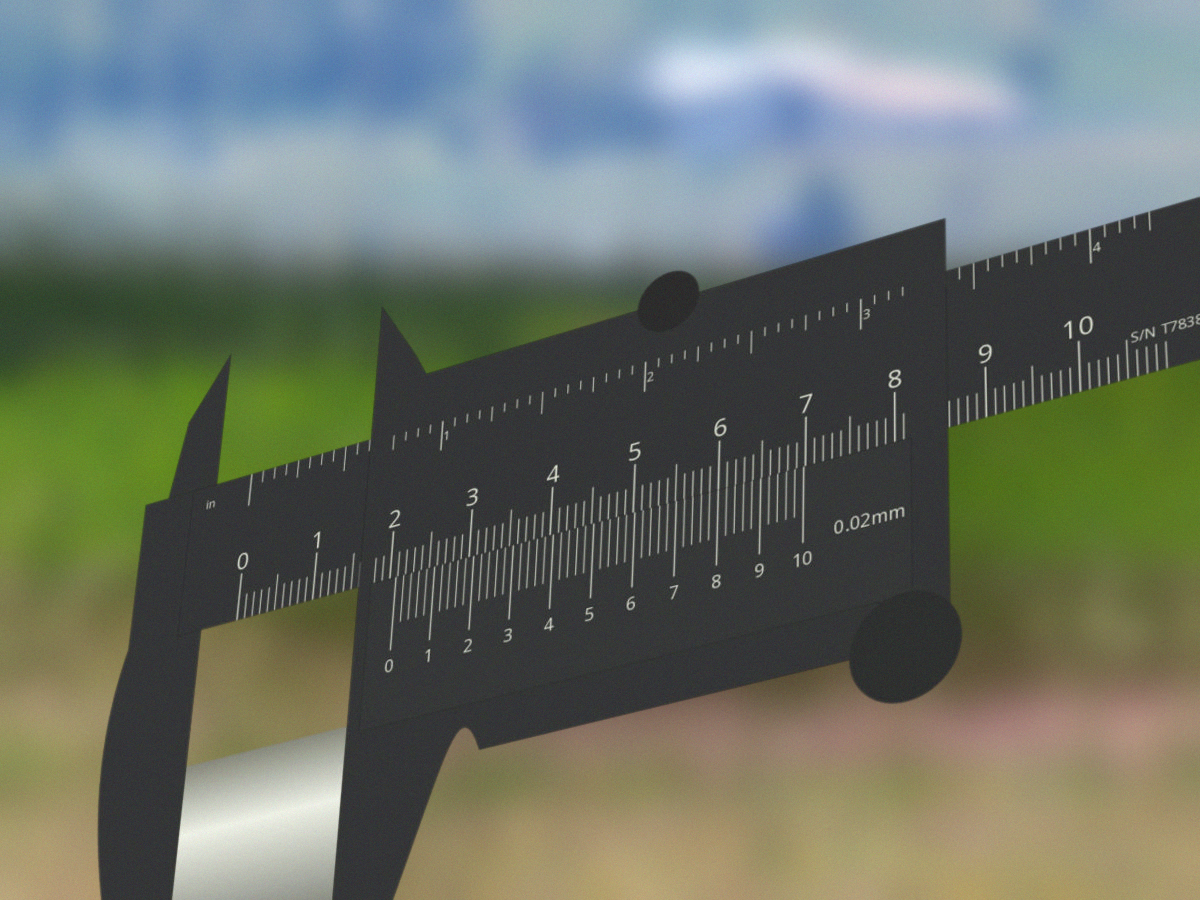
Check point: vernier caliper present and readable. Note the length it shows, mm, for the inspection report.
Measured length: 20.8 mm
